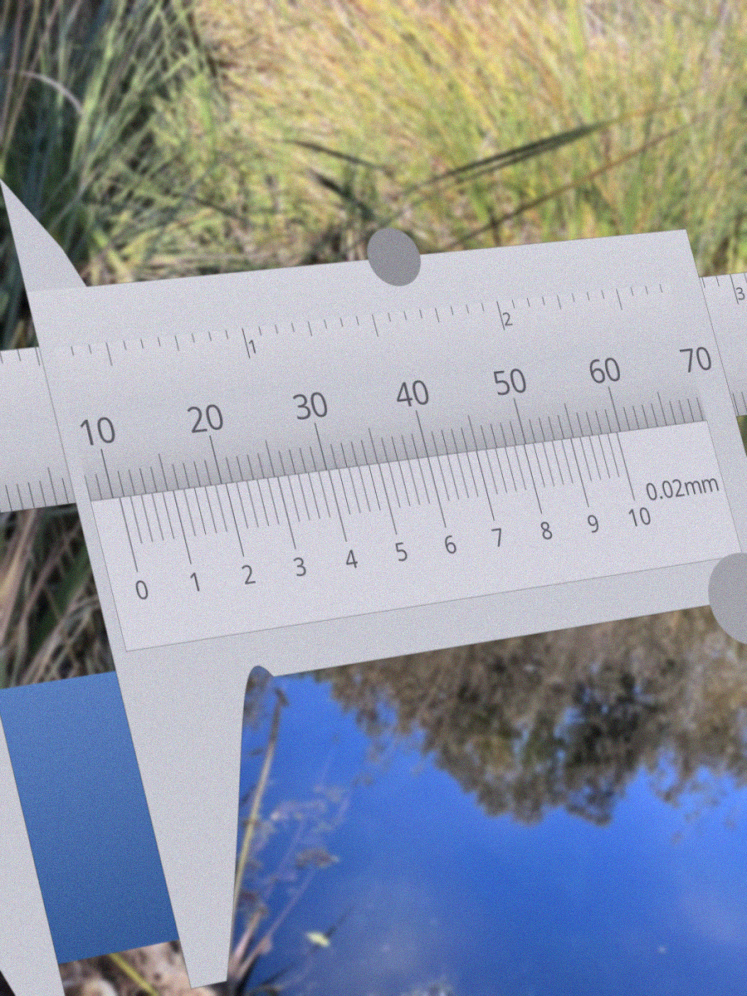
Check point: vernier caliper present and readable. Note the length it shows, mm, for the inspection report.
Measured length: 10.6 mm
